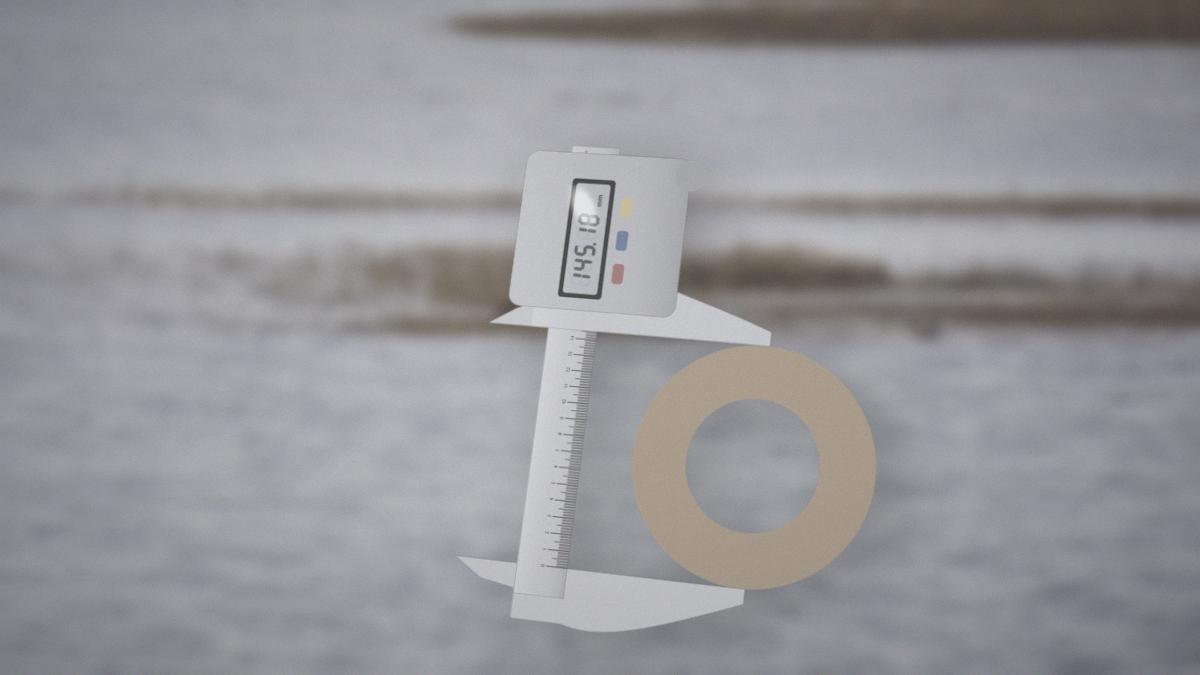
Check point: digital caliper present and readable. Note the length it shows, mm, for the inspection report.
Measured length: 145.18 mm
